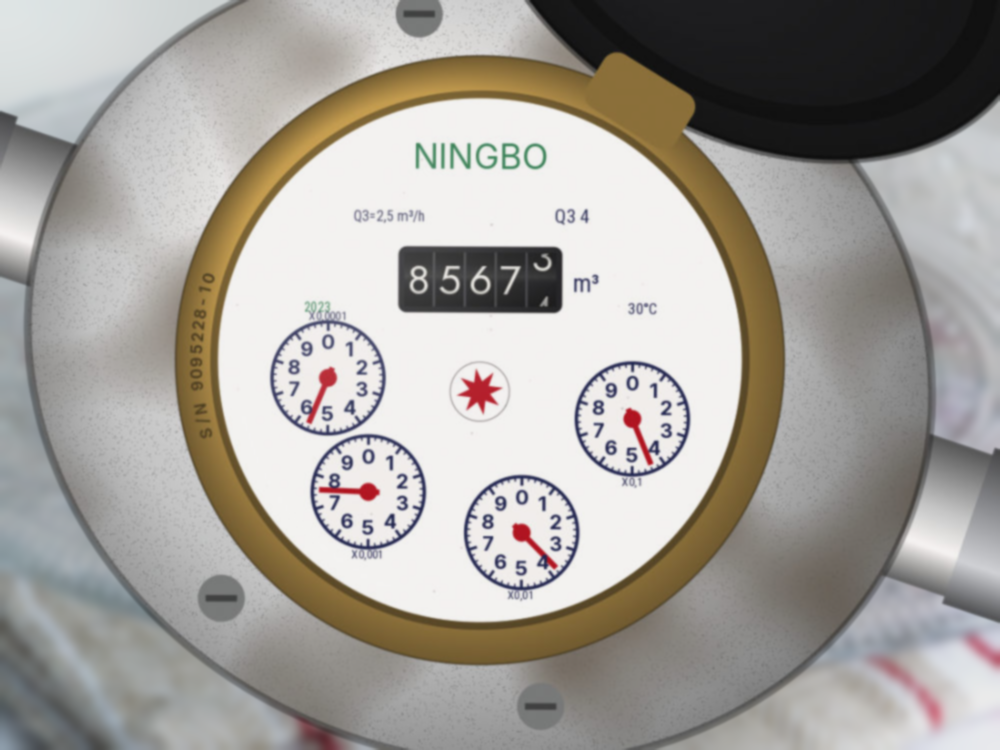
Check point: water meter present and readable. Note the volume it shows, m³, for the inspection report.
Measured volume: 85673.4375 m³
